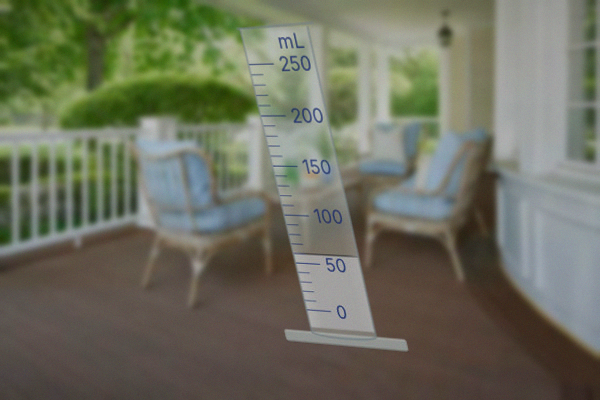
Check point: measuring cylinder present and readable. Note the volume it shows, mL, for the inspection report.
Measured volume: 60 mL
